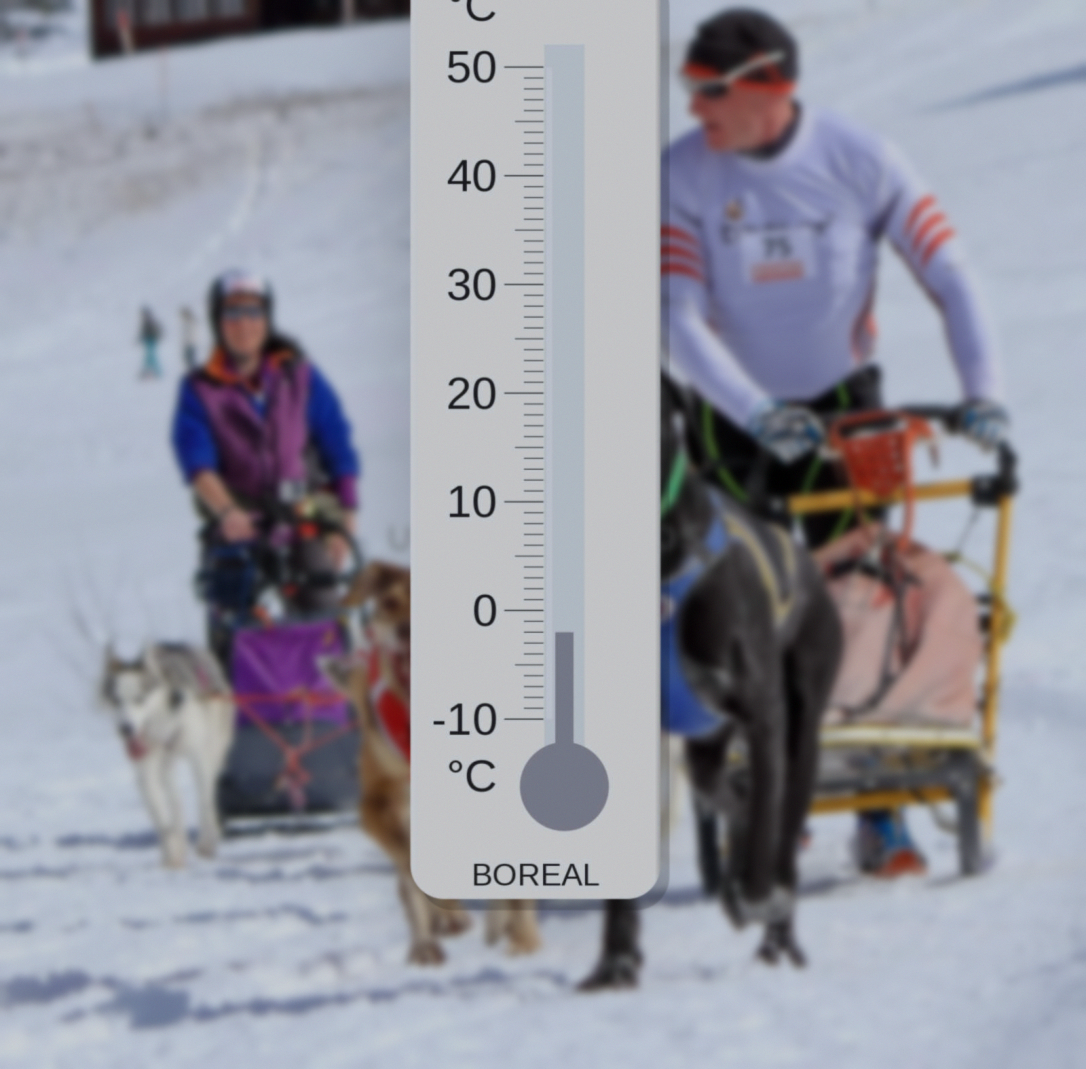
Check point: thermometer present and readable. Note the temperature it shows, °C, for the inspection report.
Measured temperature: -2 °C
